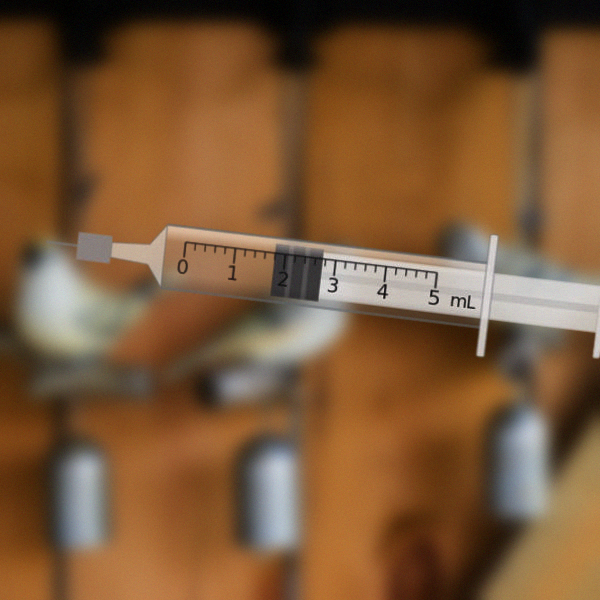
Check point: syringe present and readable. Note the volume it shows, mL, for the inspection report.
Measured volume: 1.8 mL
